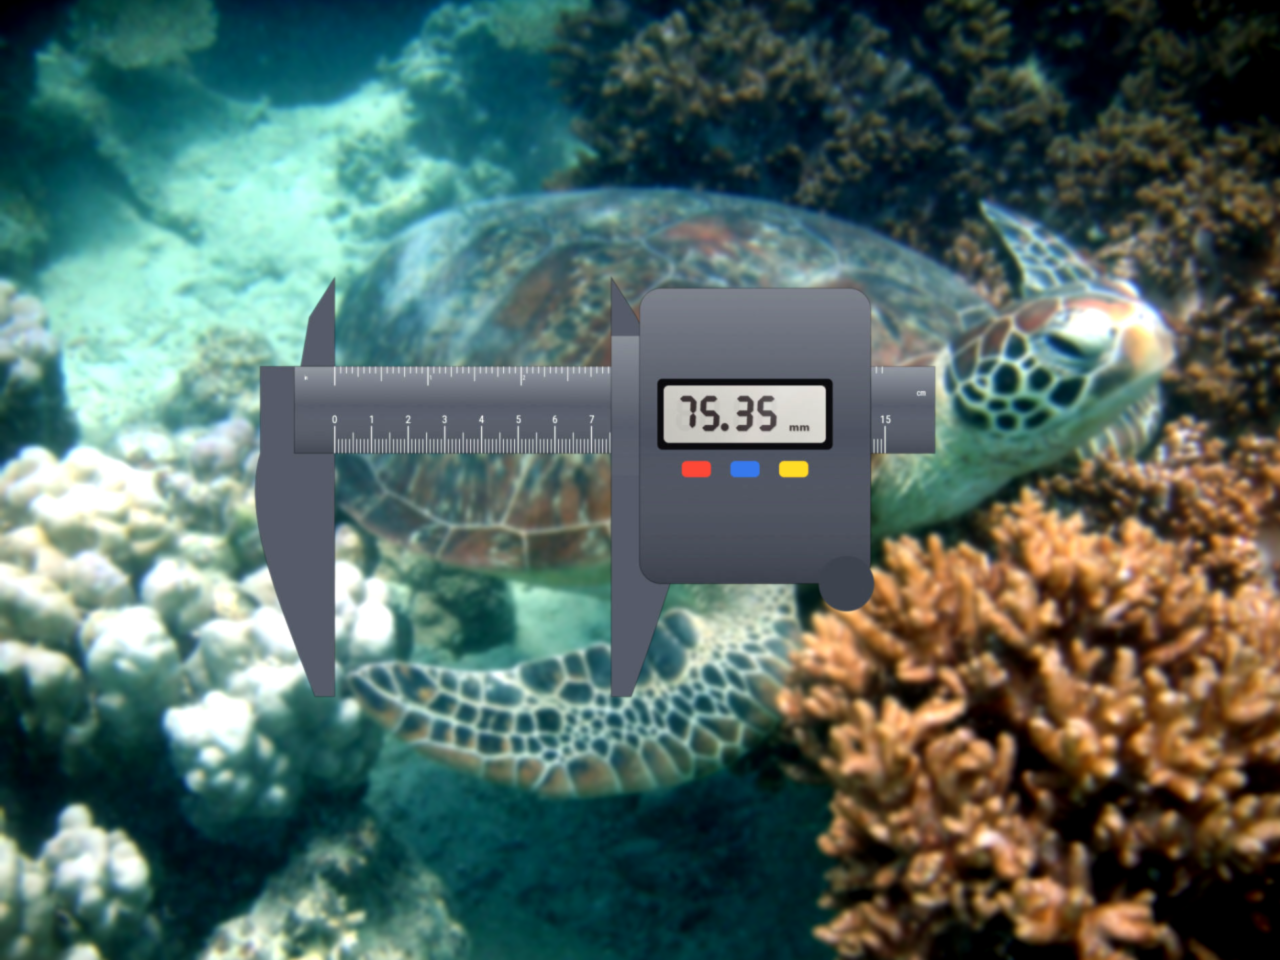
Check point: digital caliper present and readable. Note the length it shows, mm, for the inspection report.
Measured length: 75.35 mm
